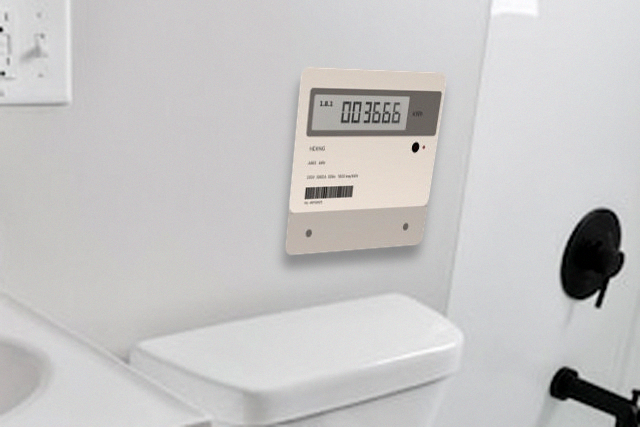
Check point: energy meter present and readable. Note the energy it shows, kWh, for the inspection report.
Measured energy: 3666 kWh
